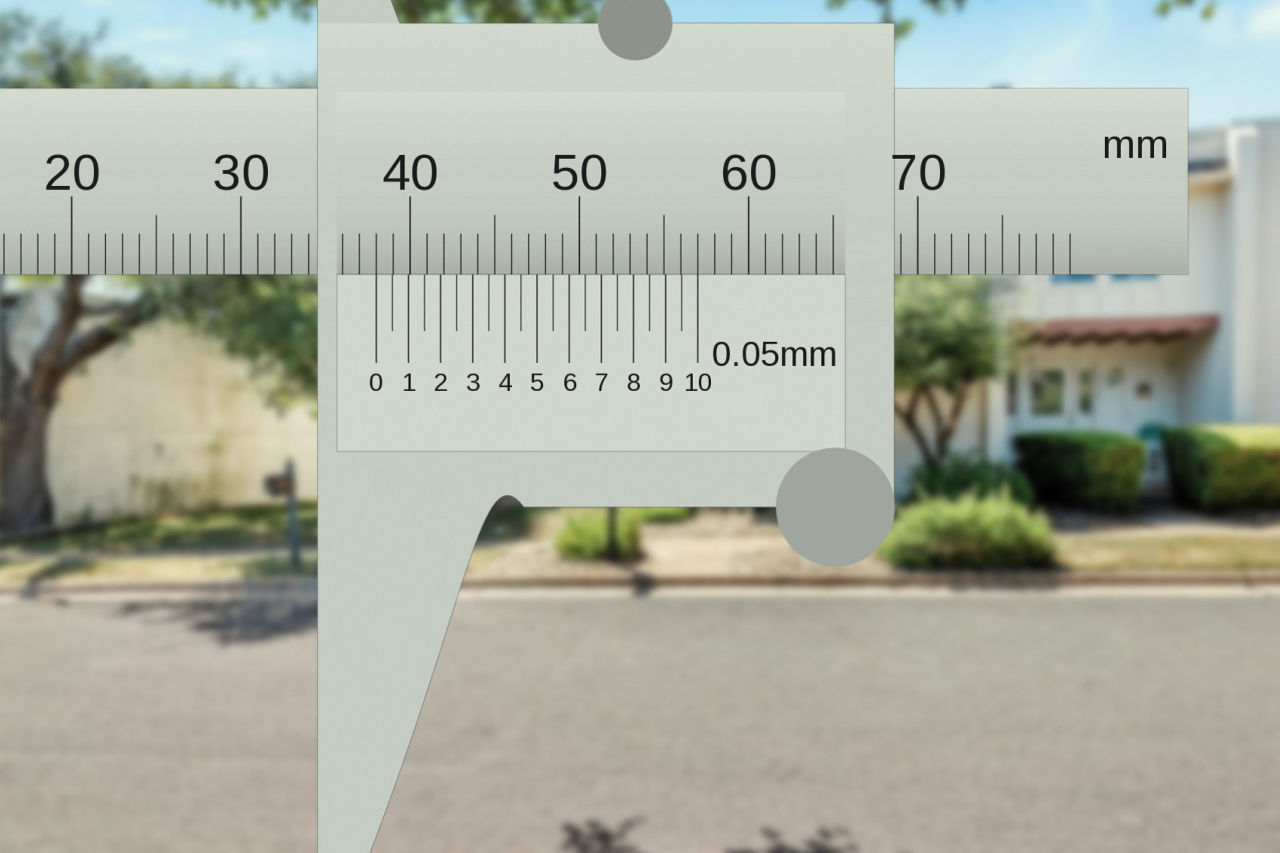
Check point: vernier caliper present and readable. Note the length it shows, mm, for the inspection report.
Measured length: 38.0 mm
